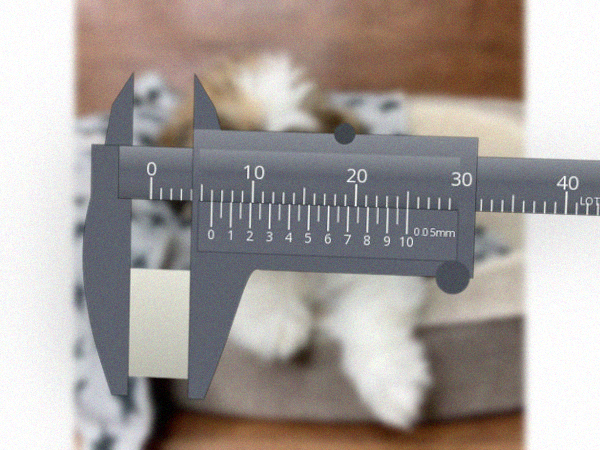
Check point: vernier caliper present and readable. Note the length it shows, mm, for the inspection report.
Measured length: 6.0 mm
